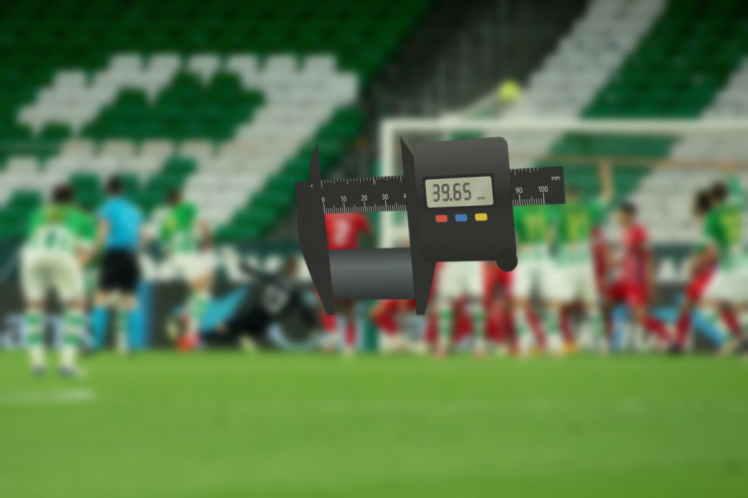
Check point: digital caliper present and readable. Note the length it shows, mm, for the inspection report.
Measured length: 39.65 mm
